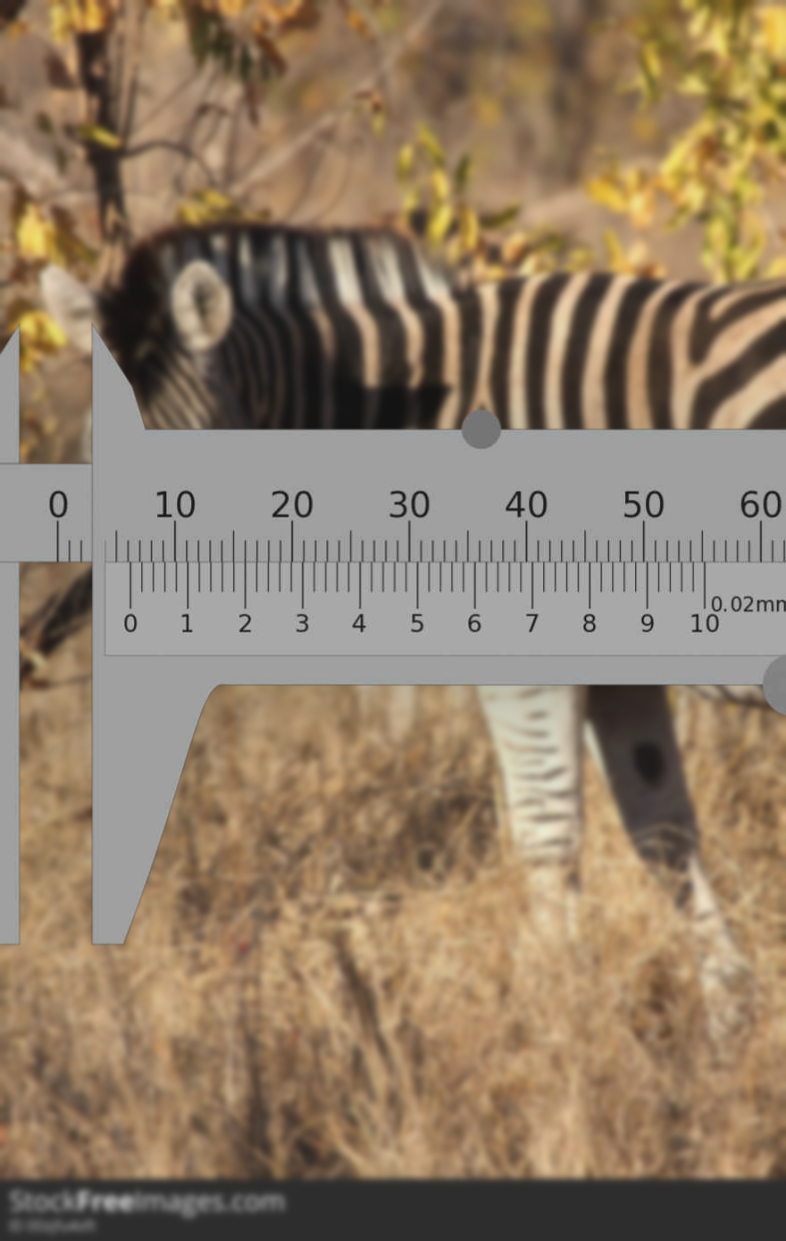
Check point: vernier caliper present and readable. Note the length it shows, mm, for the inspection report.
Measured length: 6.2 mm
